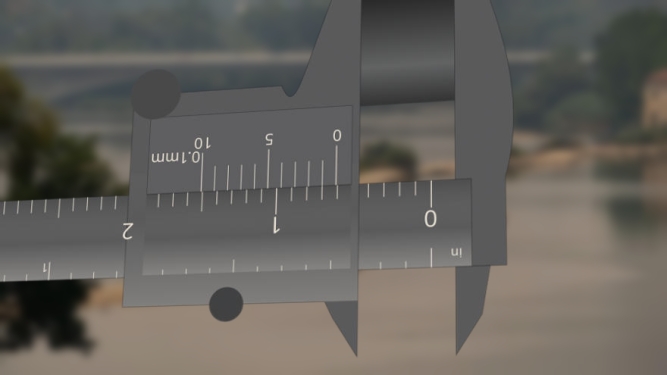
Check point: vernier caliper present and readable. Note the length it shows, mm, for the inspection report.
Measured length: 6.1 mm
